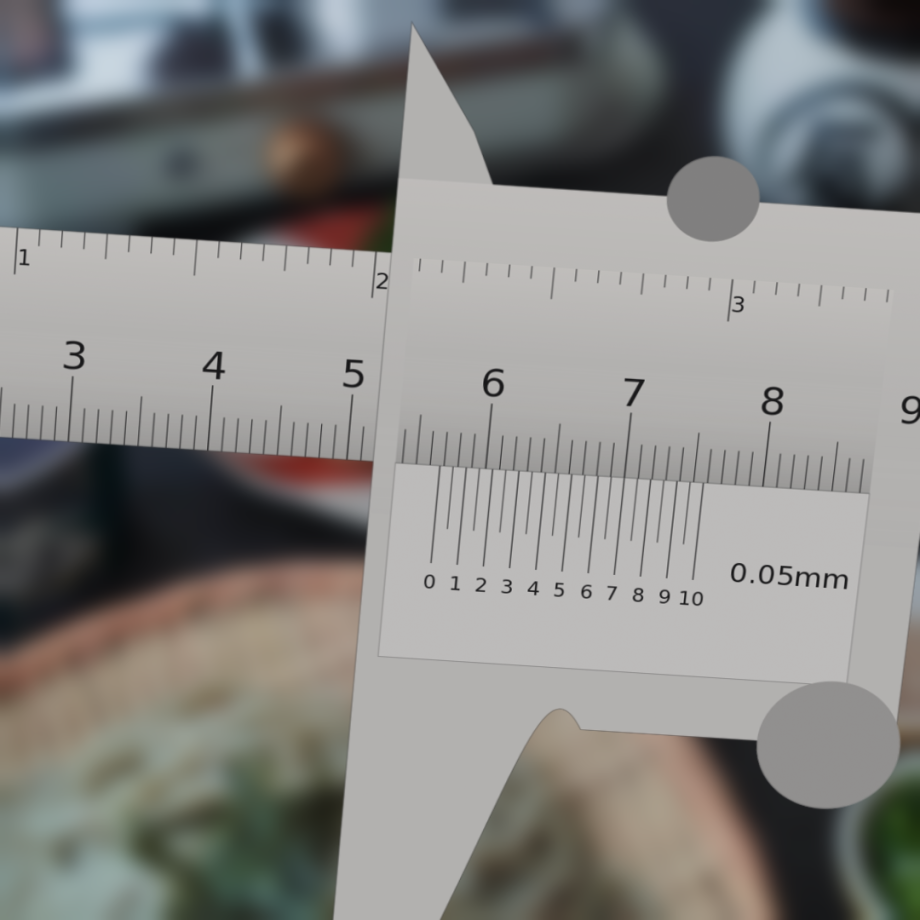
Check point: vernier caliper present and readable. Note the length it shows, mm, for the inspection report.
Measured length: 56.7 mm
